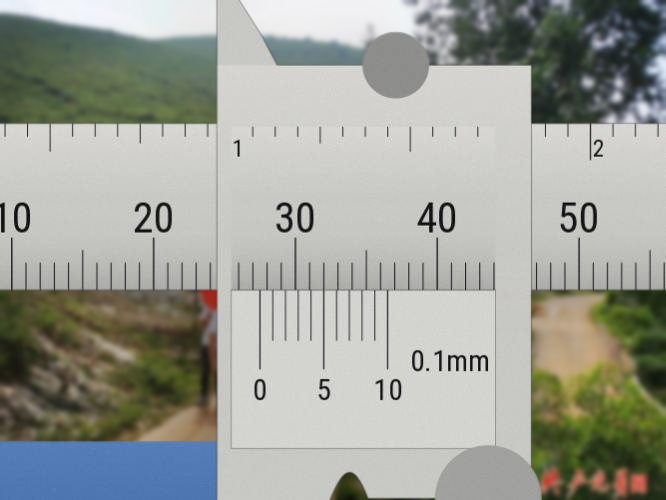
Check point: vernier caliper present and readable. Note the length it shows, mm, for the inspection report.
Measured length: 27.5 mm
